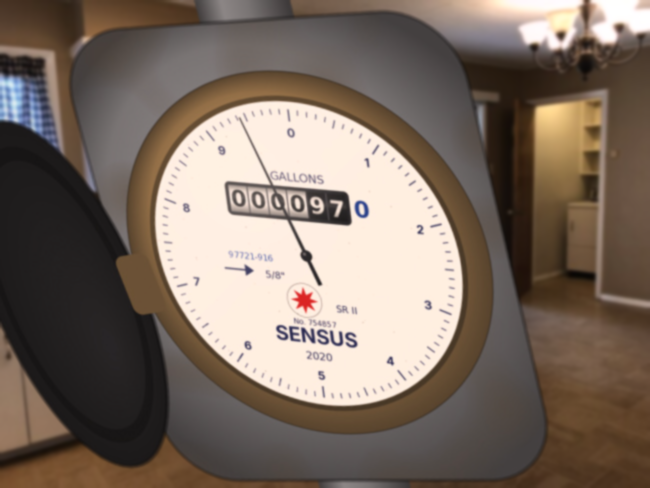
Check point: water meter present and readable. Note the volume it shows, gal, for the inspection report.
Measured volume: 969.4 gal
